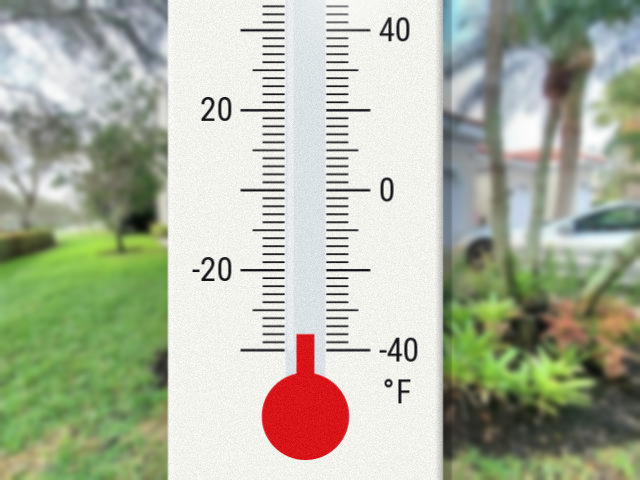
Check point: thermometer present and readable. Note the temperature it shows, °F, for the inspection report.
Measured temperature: -36 °F
